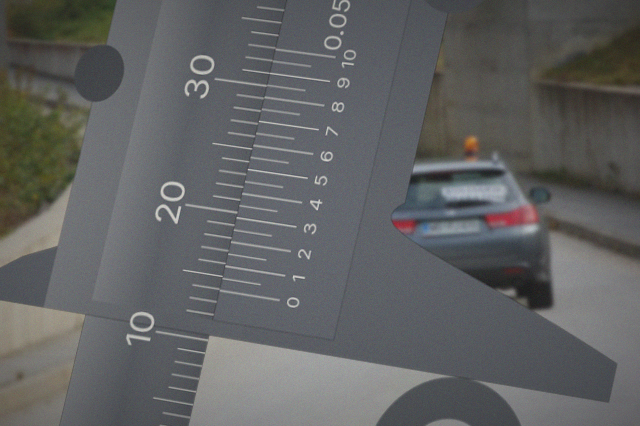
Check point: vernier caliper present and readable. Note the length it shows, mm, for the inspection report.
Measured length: 13.9 mm
